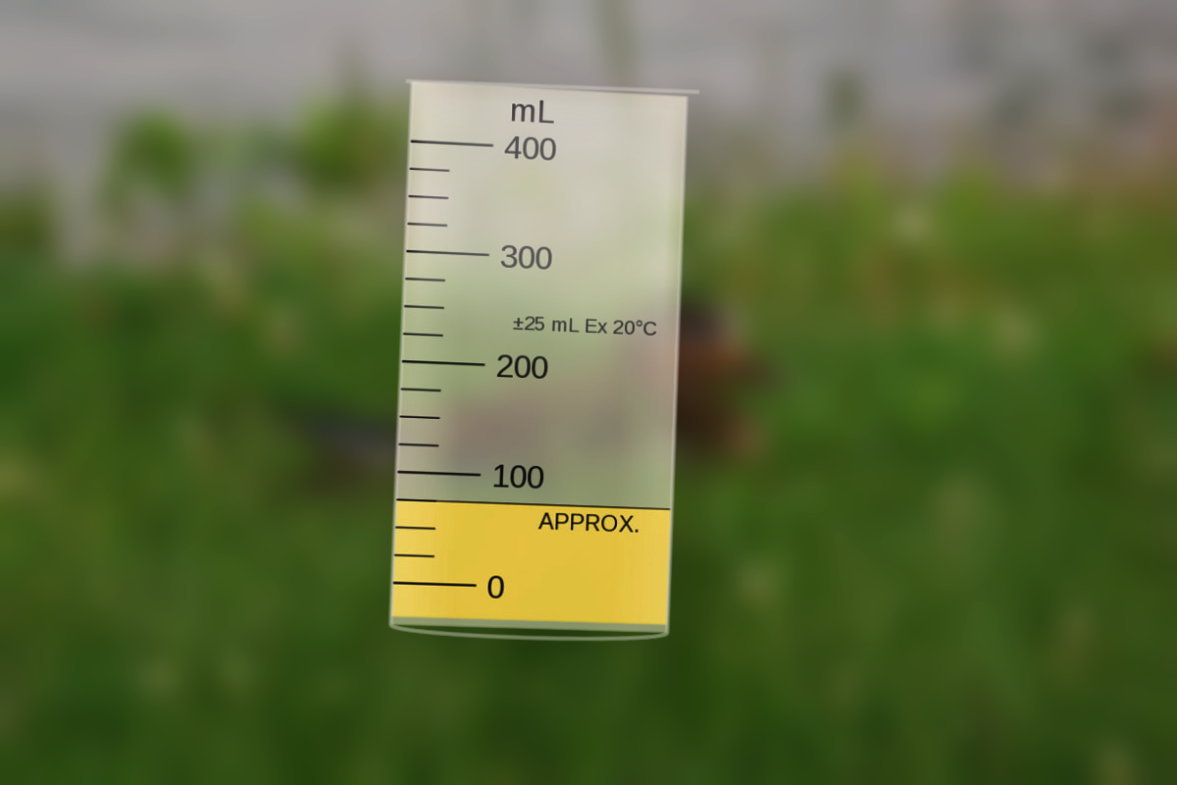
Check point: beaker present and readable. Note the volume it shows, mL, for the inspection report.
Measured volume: 75 mL
